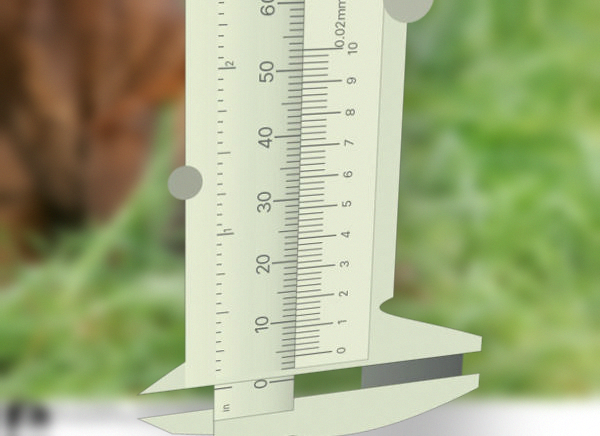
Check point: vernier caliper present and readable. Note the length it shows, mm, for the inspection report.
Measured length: 4.0 mm
